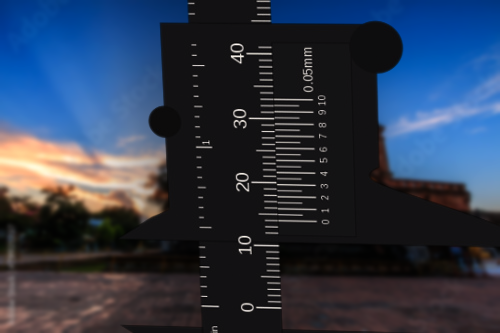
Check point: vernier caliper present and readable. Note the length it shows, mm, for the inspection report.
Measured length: 14.0 mm
